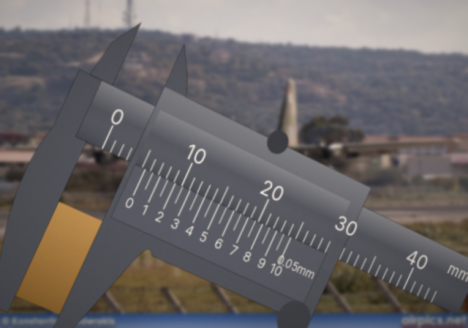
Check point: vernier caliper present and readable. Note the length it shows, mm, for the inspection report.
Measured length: 5.4 mm
